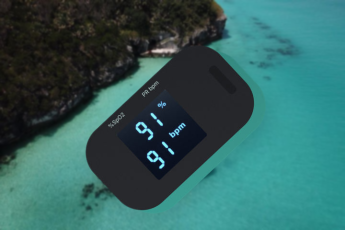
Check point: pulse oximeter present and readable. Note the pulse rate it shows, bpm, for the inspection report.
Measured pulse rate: 91 bpm
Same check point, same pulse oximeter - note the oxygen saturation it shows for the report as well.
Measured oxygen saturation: 91 %
